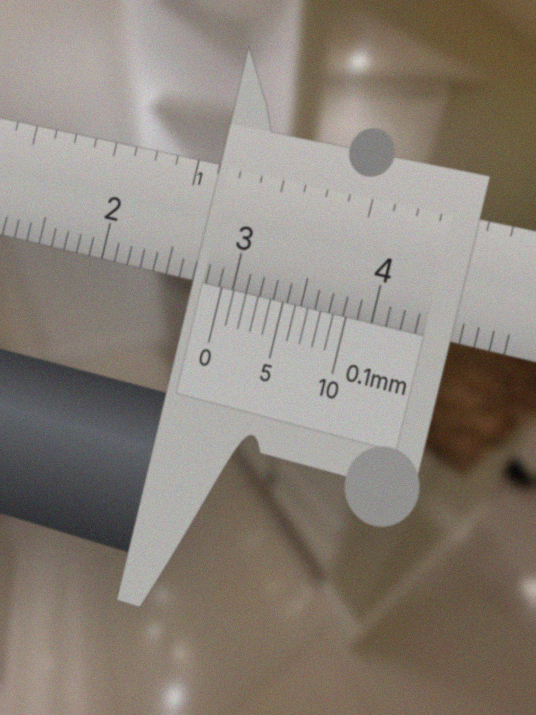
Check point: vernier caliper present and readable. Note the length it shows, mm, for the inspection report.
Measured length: 29.2 mm
